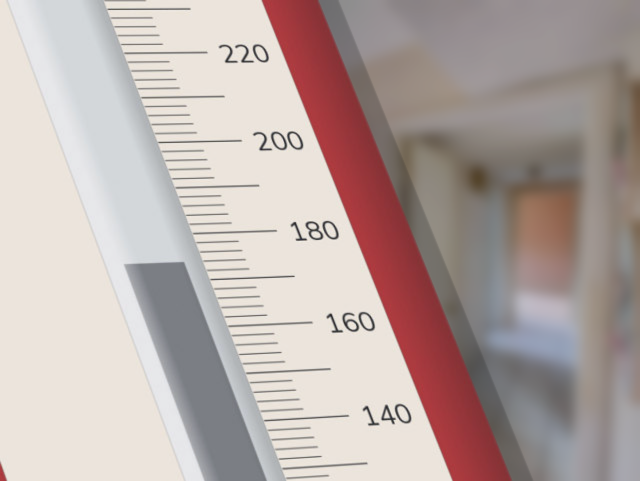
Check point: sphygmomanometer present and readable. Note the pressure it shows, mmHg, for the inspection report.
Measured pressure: 174 mmHg
